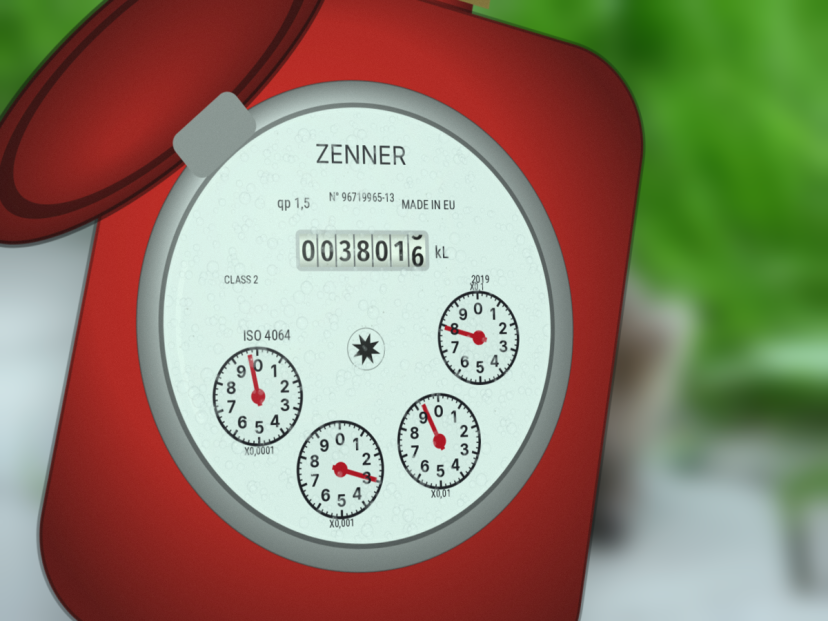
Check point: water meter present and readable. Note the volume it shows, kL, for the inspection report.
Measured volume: 38015.7929 kL
